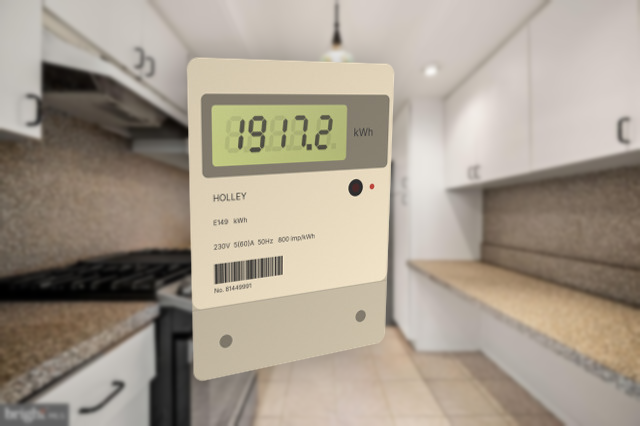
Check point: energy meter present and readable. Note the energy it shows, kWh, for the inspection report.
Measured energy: 1917.2 kWh
